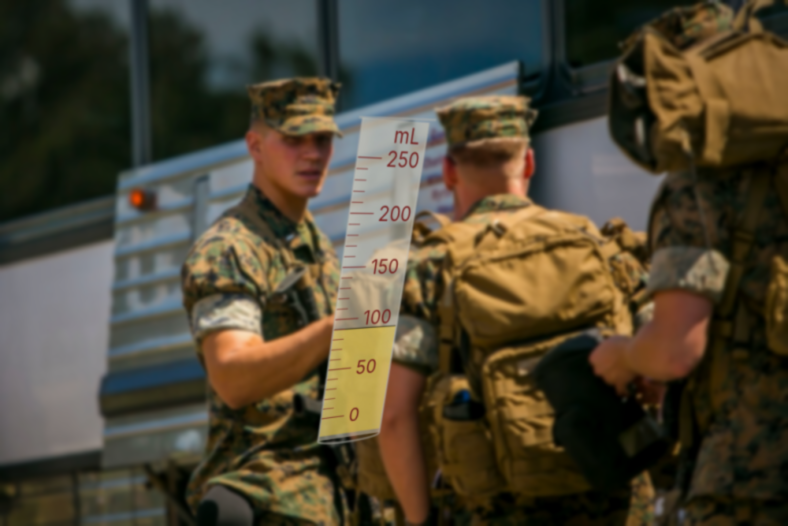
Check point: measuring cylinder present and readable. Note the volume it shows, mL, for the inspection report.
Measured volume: 90 mL
